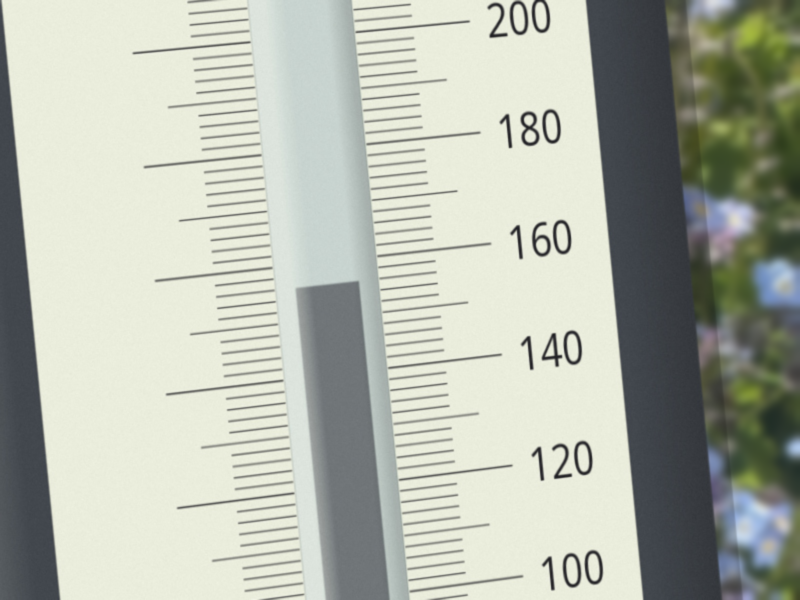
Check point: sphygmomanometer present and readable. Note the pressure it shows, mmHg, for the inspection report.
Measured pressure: 156 mmHg
